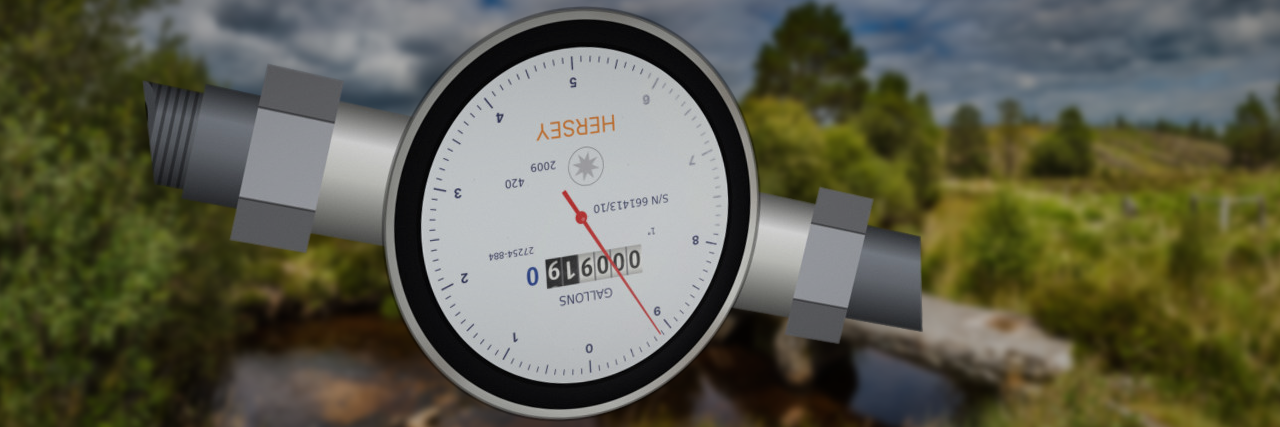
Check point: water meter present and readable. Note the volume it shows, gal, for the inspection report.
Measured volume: 9189.1 gal
